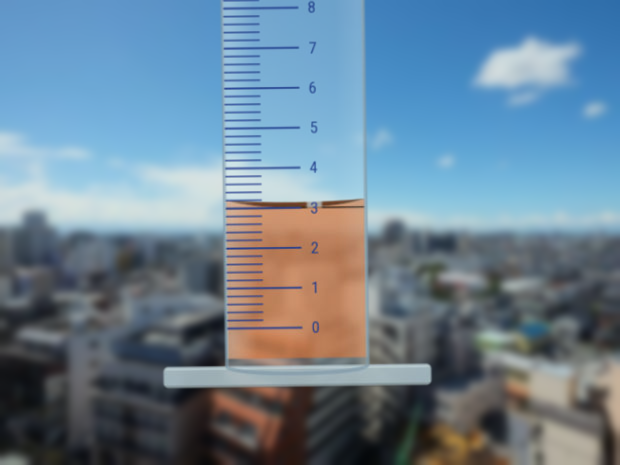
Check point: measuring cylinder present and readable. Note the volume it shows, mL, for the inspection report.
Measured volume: 3 mL
